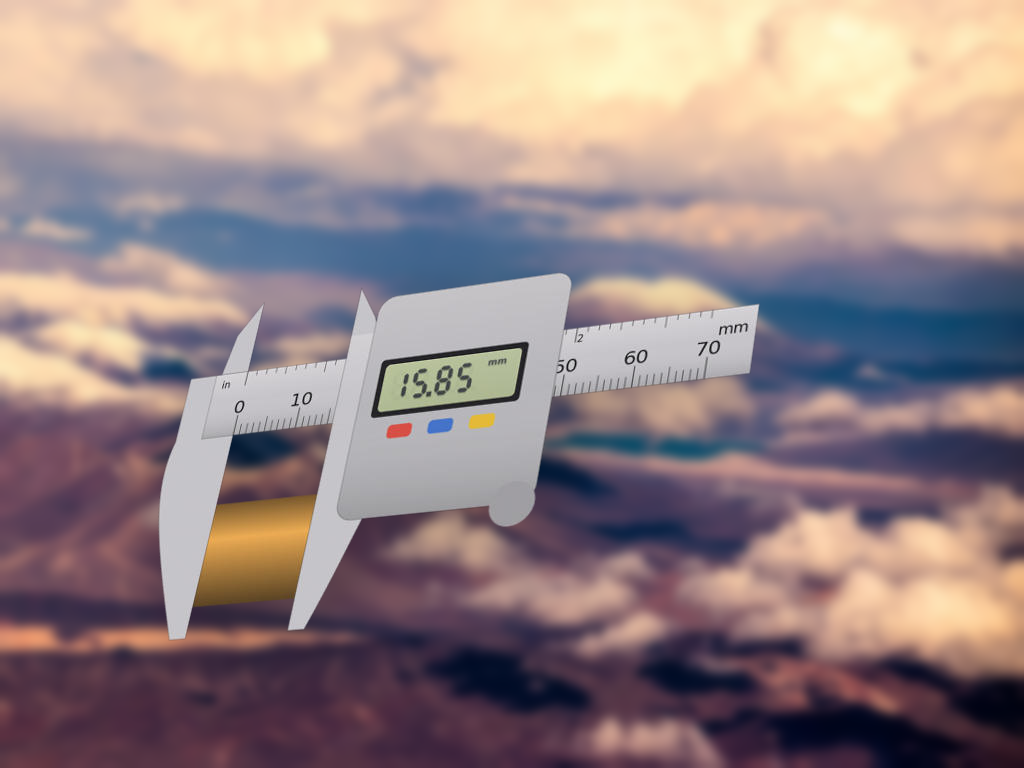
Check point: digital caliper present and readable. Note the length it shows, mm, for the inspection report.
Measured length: 15.85 mm
